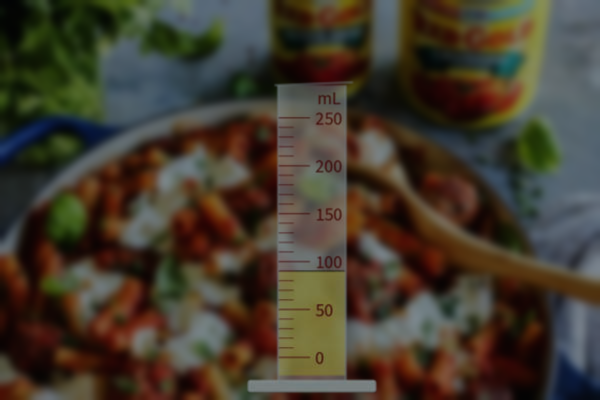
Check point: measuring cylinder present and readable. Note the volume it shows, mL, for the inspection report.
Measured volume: 90 mL
